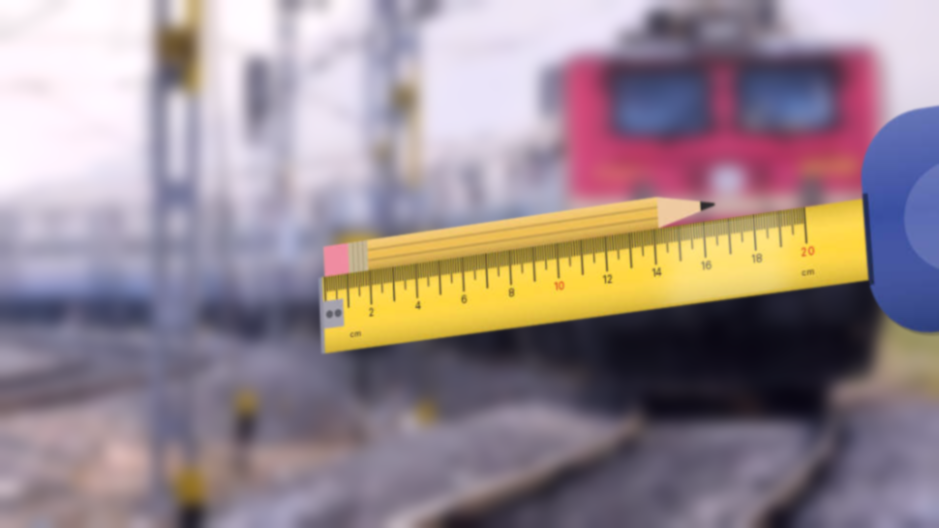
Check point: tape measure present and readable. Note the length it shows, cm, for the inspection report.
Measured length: 16.5 cm
